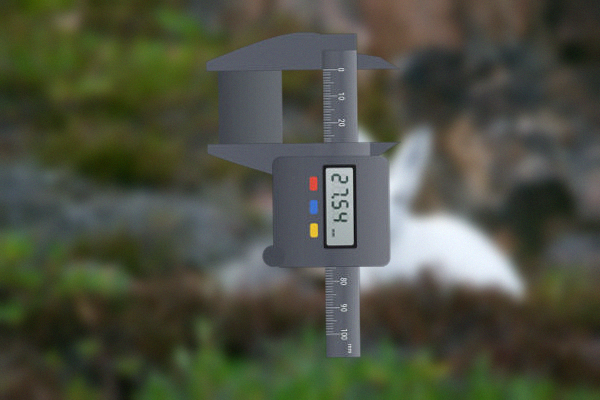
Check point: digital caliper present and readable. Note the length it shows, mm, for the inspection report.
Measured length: 27.54 mm
